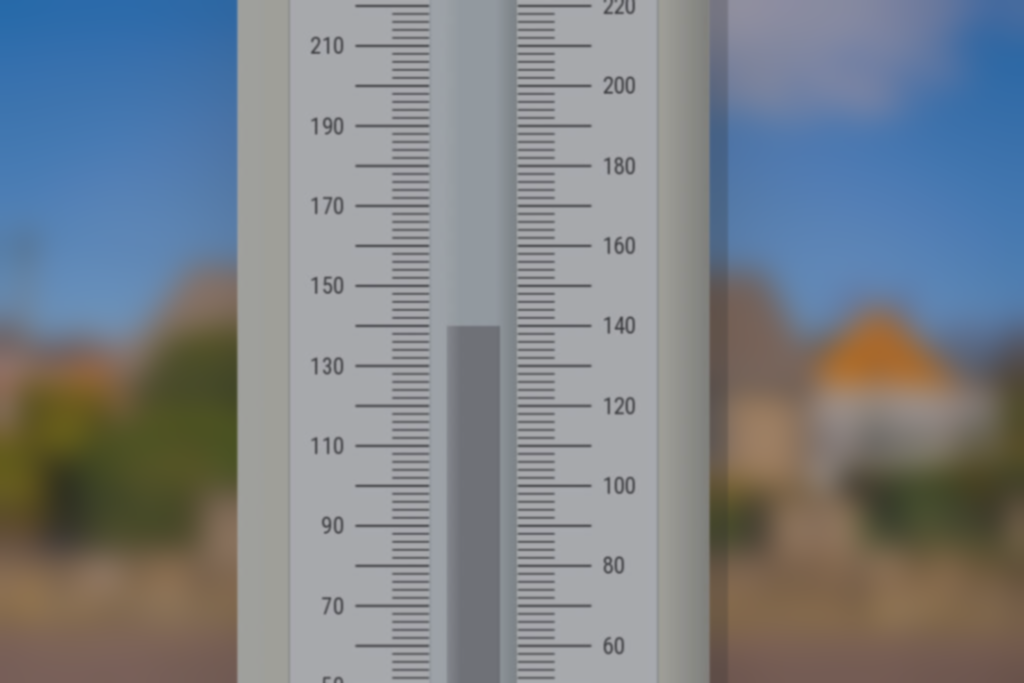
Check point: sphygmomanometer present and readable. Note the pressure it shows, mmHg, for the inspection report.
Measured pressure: 140 mmHg
